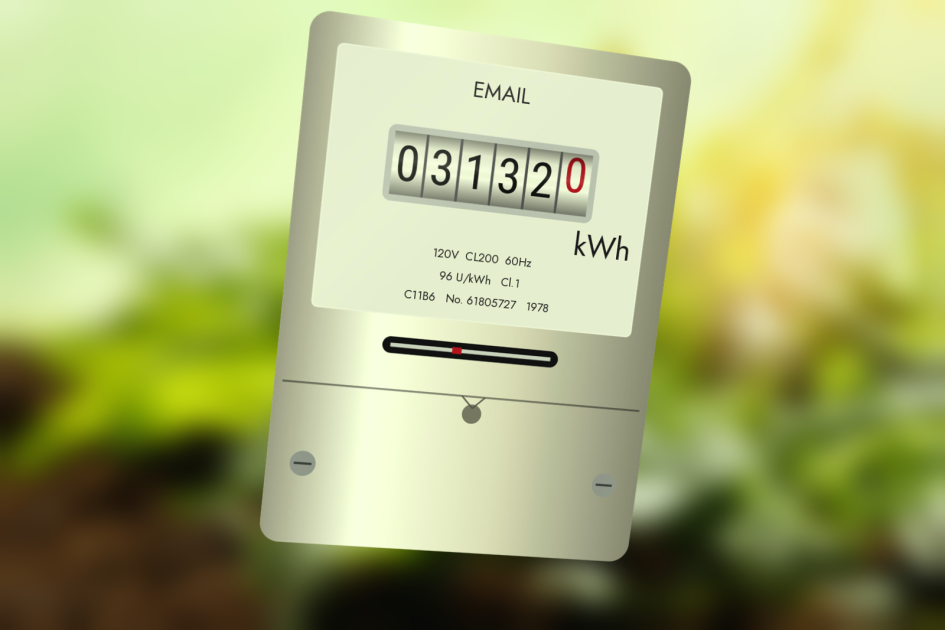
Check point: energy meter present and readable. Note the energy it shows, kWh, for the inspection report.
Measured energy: 3132.0 kWh
